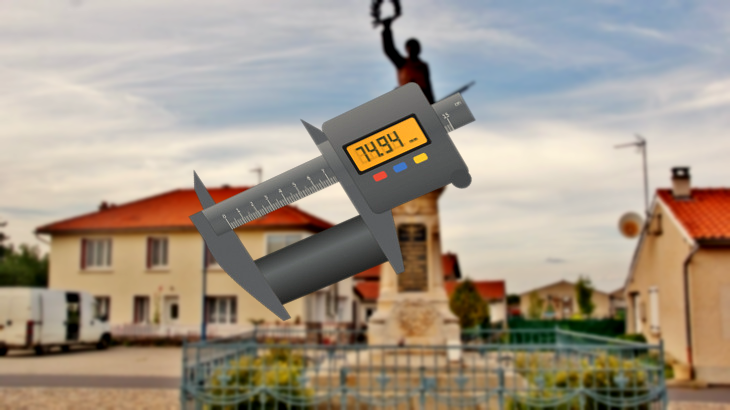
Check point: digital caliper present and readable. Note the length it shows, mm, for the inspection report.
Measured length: 74.94 mm
